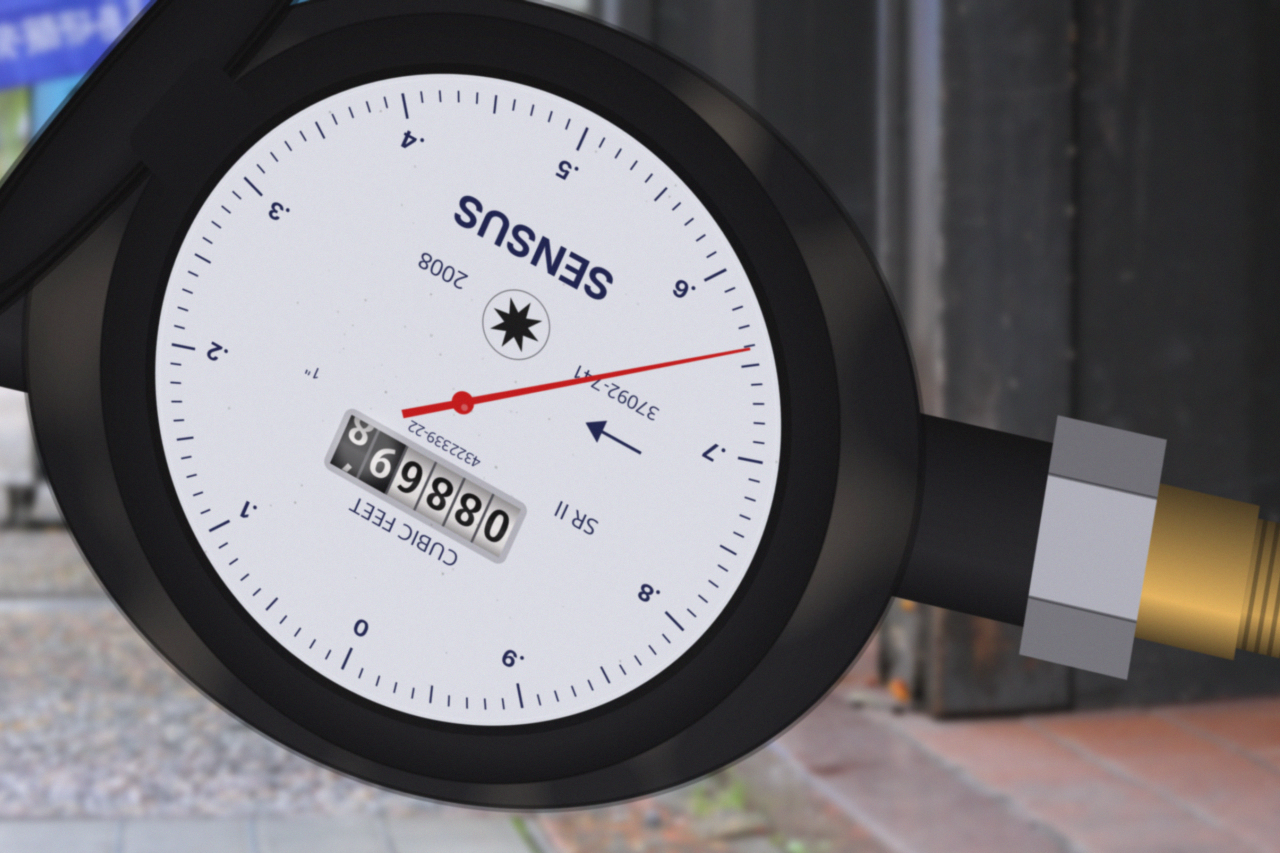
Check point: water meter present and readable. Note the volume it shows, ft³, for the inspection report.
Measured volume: 88697.64 ft³
